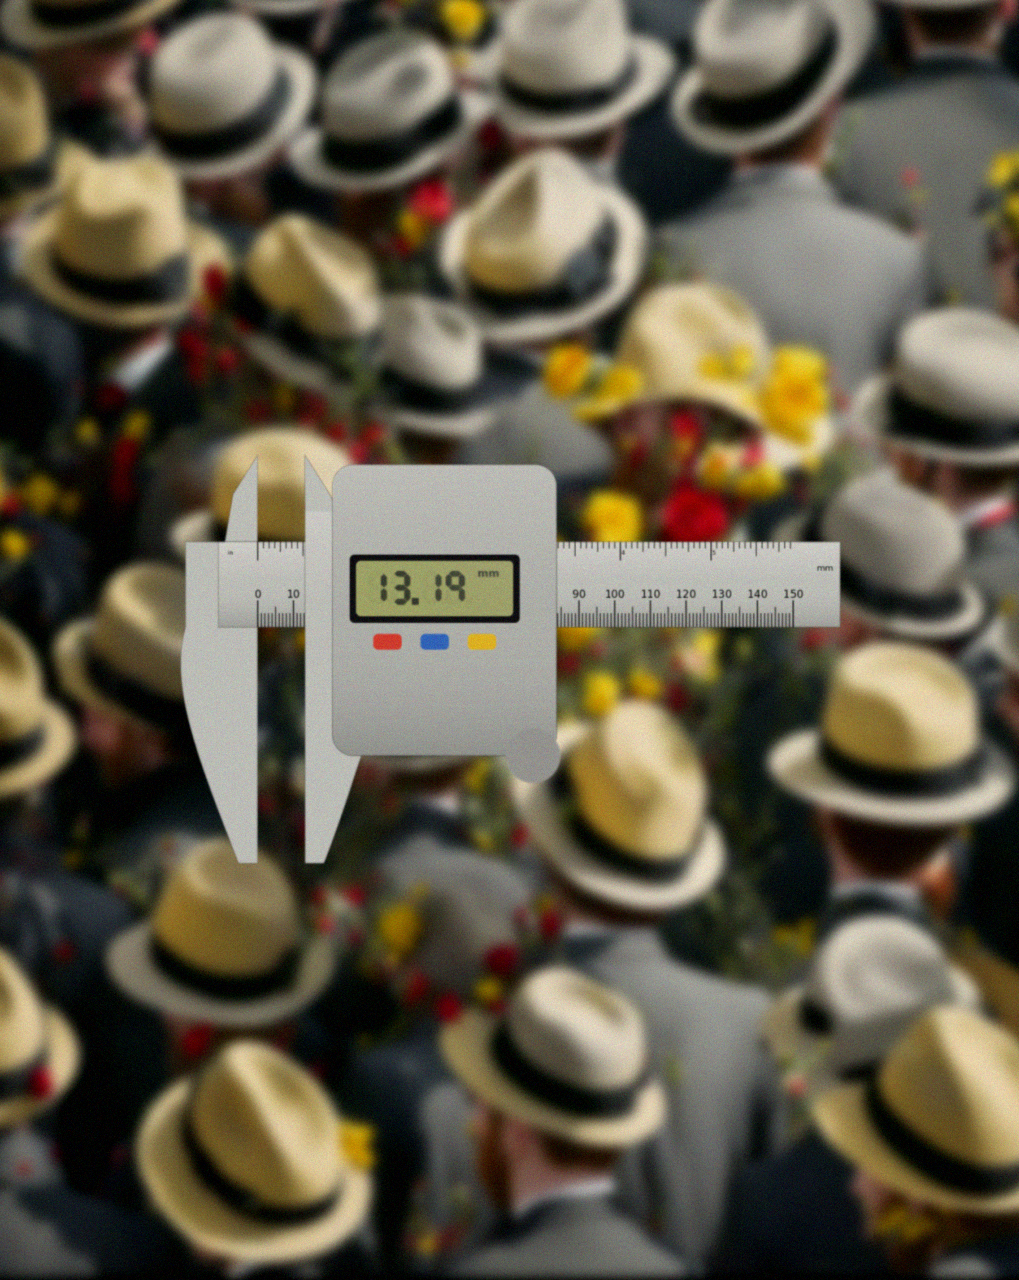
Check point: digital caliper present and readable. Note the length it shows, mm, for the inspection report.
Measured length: 13.19 mm
